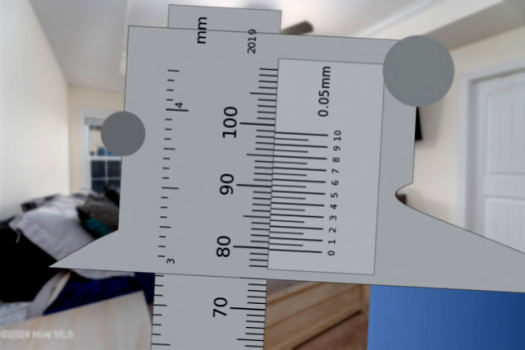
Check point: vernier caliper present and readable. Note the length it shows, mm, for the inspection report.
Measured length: 79.8 mm
